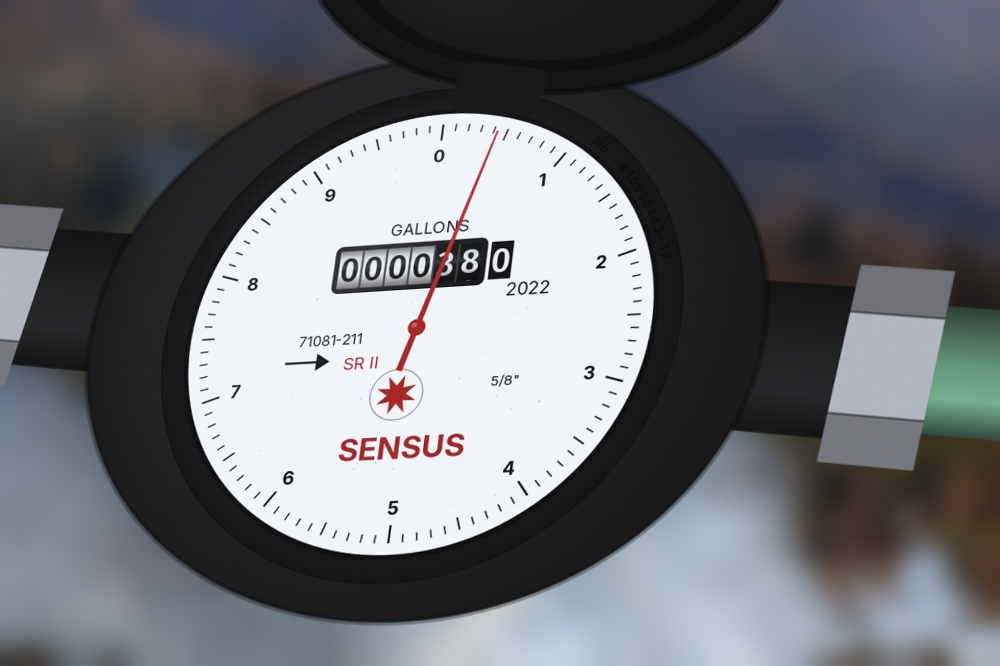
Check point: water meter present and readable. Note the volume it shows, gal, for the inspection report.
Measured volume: 380.4 gal
